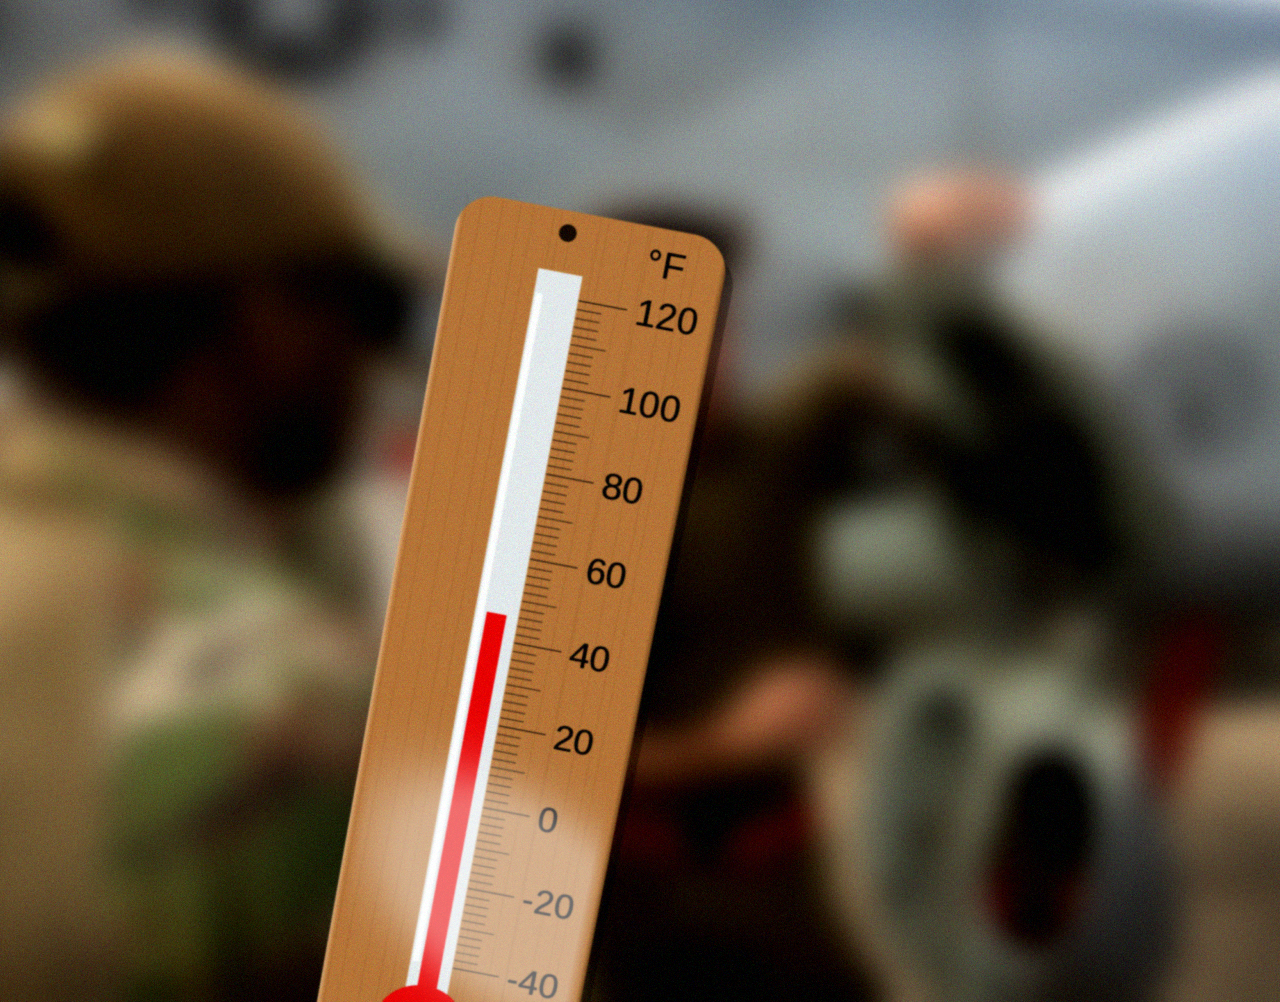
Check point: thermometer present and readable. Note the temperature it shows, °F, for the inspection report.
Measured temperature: 46 °F
